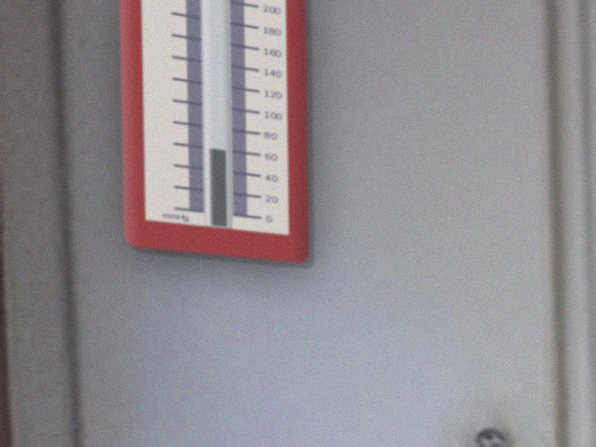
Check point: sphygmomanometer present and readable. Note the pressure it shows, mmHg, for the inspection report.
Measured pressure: 60 mmHg
